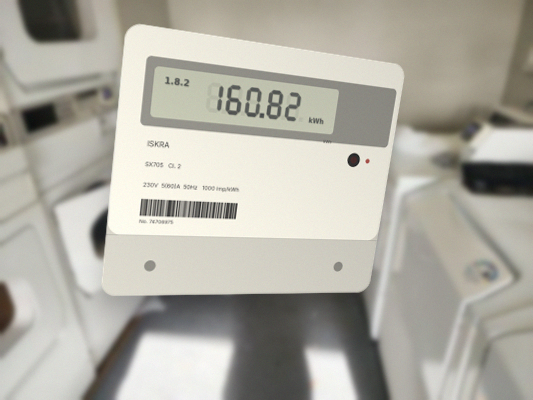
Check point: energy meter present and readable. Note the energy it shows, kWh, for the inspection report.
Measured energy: 160.82 kWh
